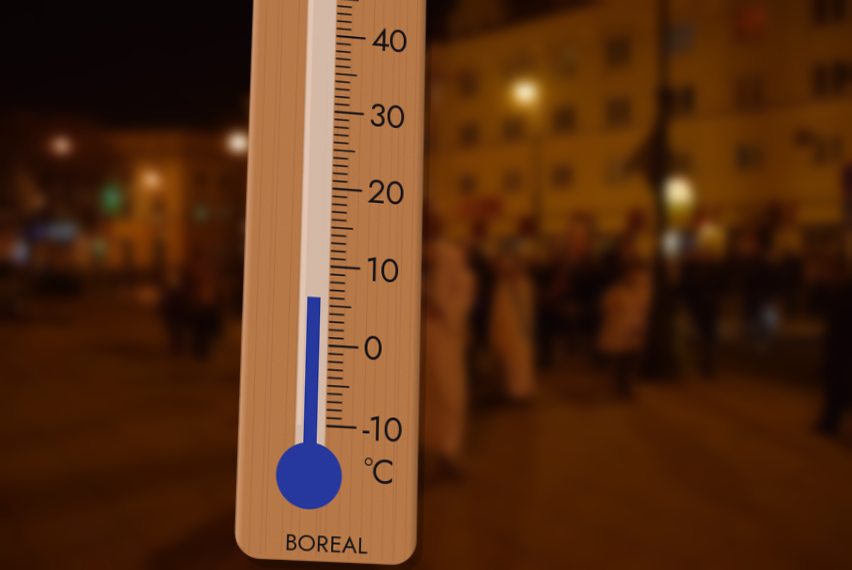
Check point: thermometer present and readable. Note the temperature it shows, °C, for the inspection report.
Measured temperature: 6 °C
